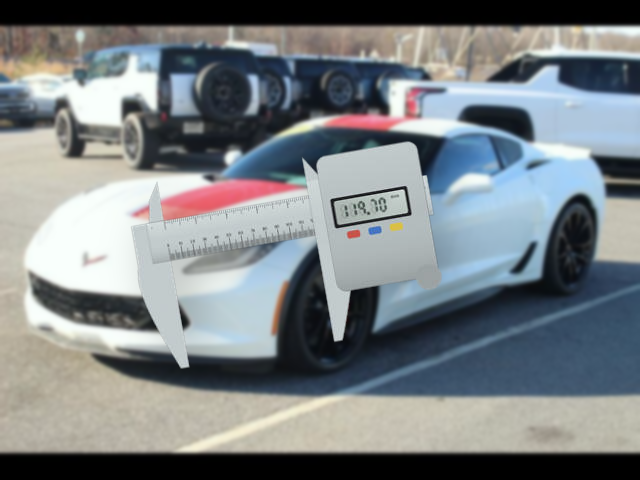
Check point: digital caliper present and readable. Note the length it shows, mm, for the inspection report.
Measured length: 119.70 mm
